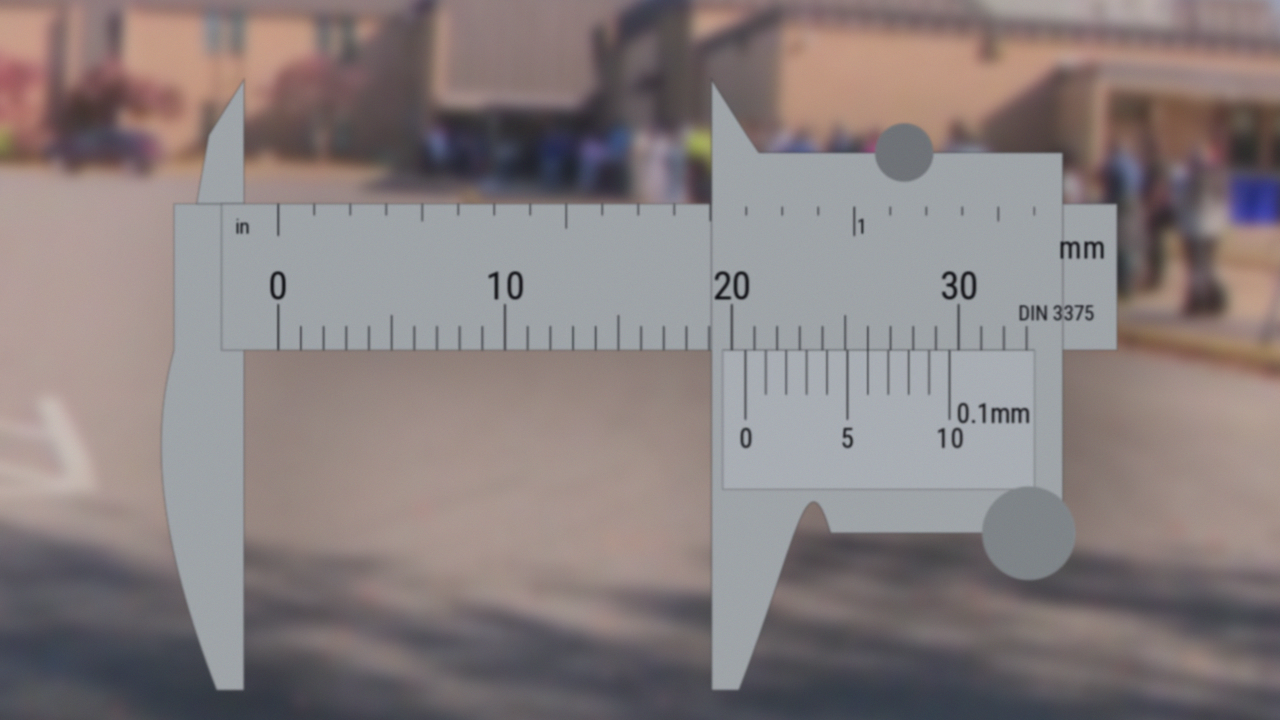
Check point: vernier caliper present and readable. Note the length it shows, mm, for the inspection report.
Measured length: 20.6 mm
